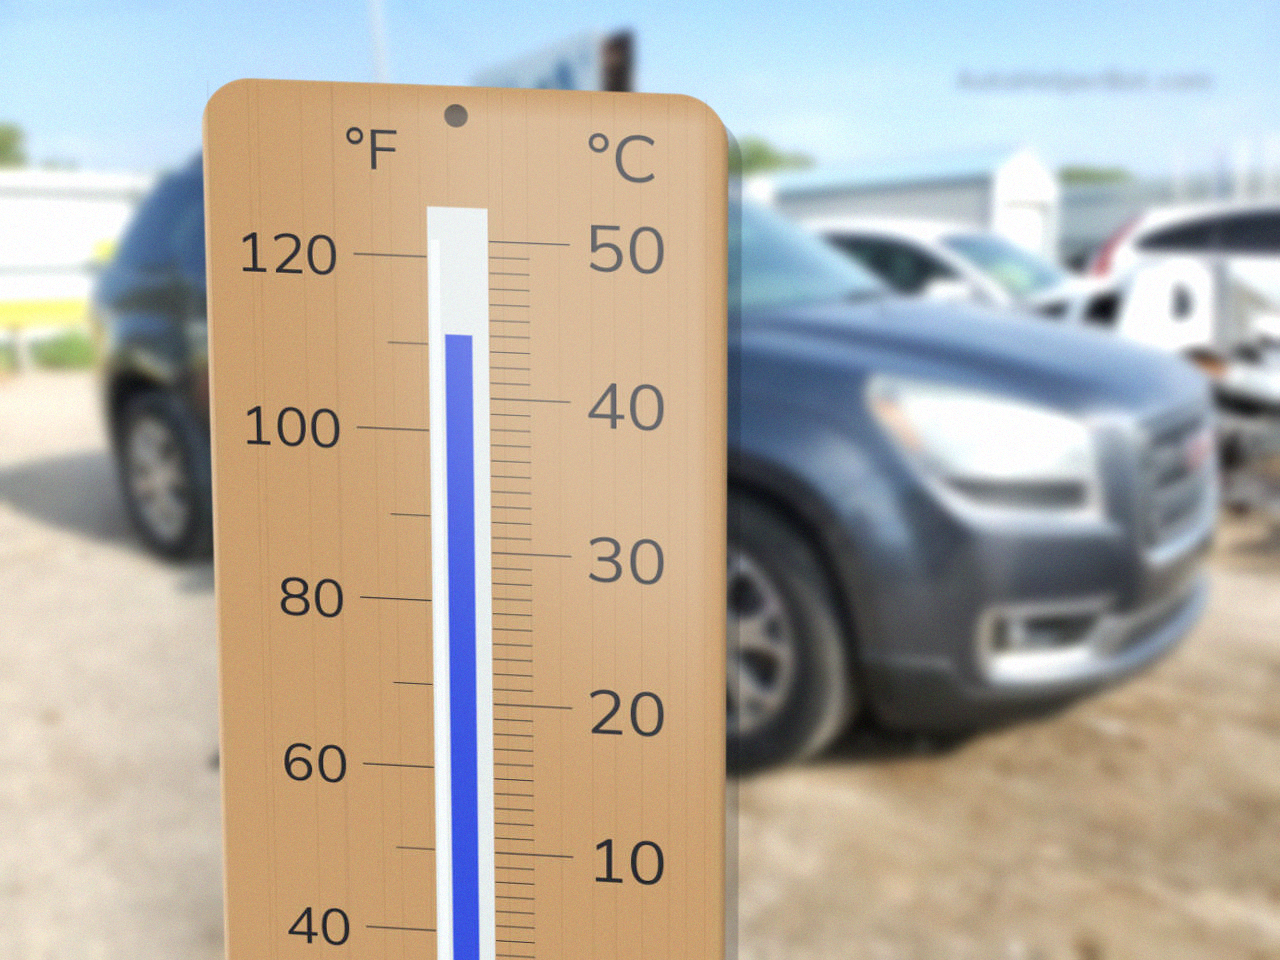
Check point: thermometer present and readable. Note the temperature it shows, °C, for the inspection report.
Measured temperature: 44 °C
